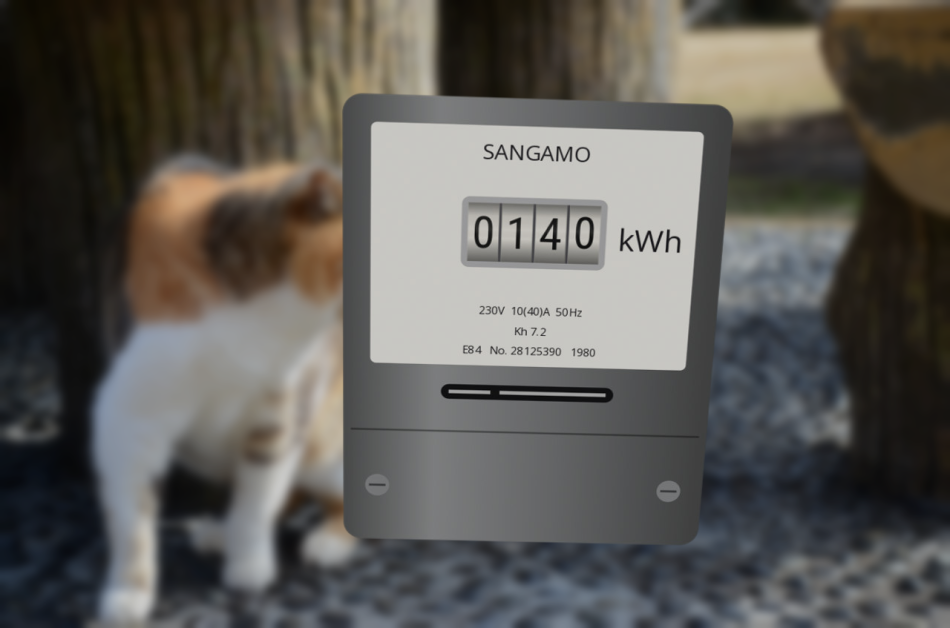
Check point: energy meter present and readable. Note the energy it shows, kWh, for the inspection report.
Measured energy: 140 kWh
